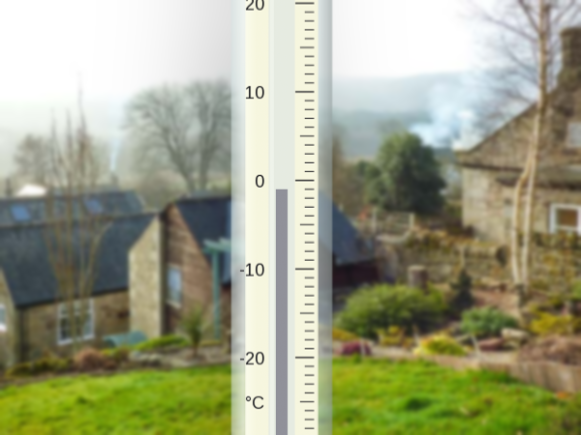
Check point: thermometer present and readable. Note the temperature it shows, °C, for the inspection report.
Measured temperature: -1 °C
